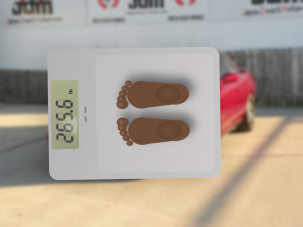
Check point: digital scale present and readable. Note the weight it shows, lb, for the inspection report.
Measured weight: 265.6 lb
